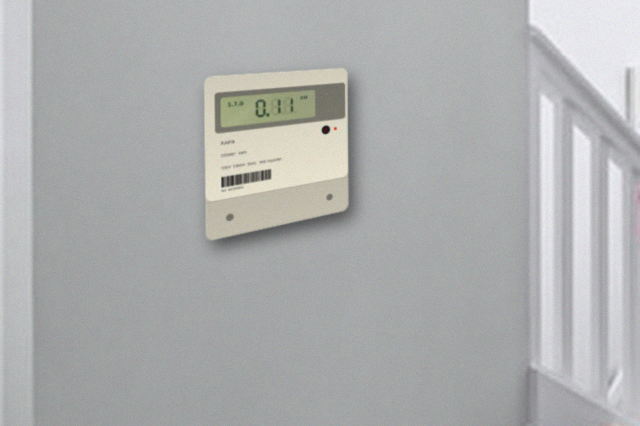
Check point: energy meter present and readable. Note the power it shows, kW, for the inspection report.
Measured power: 0.11 kW
